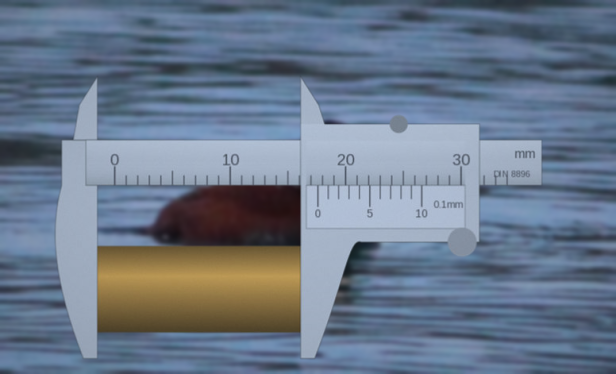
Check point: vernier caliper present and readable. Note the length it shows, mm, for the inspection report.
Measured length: 17.6 mm
